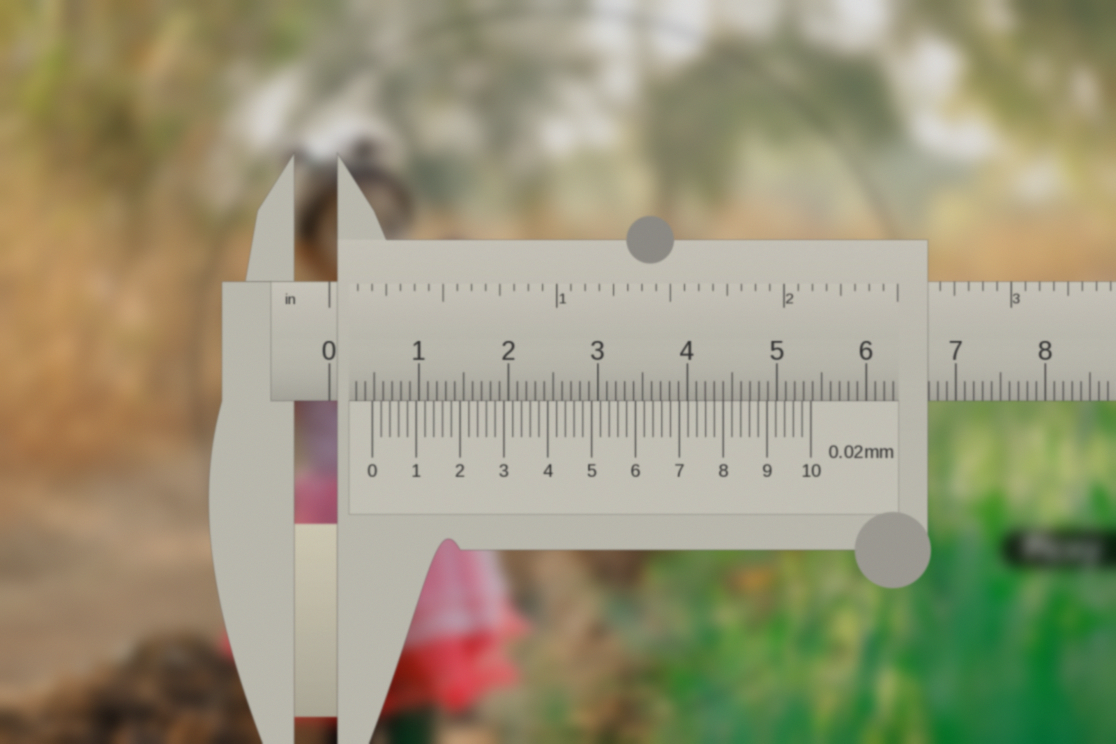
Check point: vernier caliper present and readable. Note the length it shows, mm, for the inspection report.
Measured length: 4.8 mm
